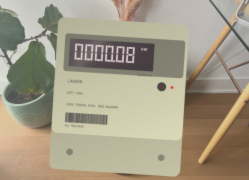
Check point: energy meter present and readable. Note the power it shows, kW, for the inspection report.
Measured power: 0.08 kW
